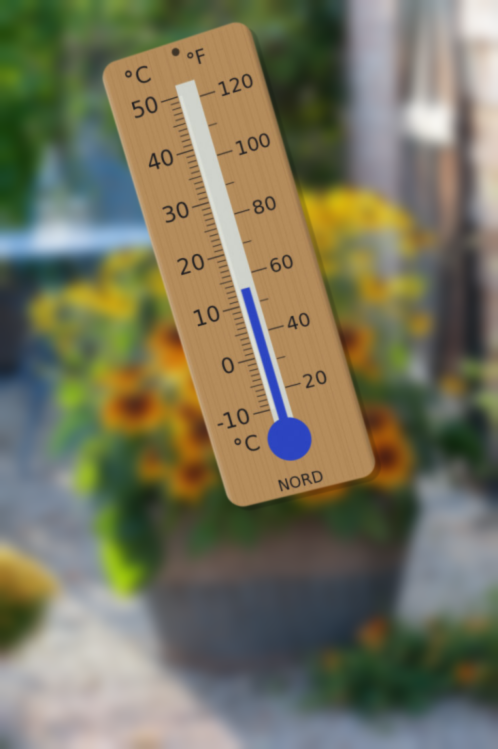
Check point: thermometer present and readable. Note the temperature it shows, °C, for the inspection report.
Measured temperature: 13 °C
